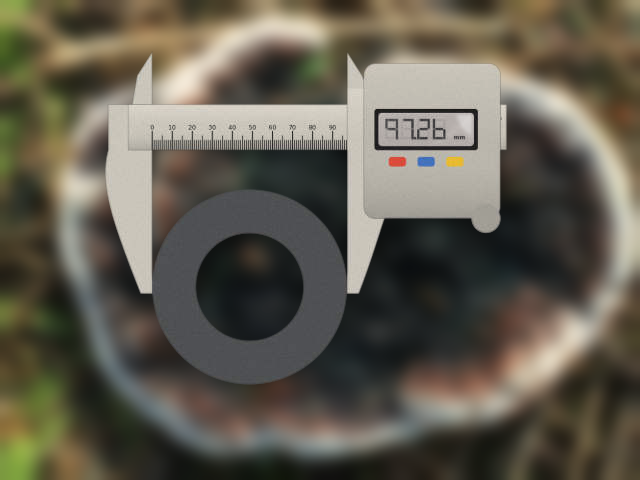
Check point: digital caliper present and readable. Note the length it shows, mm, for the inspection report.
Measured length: 97.26 mm
